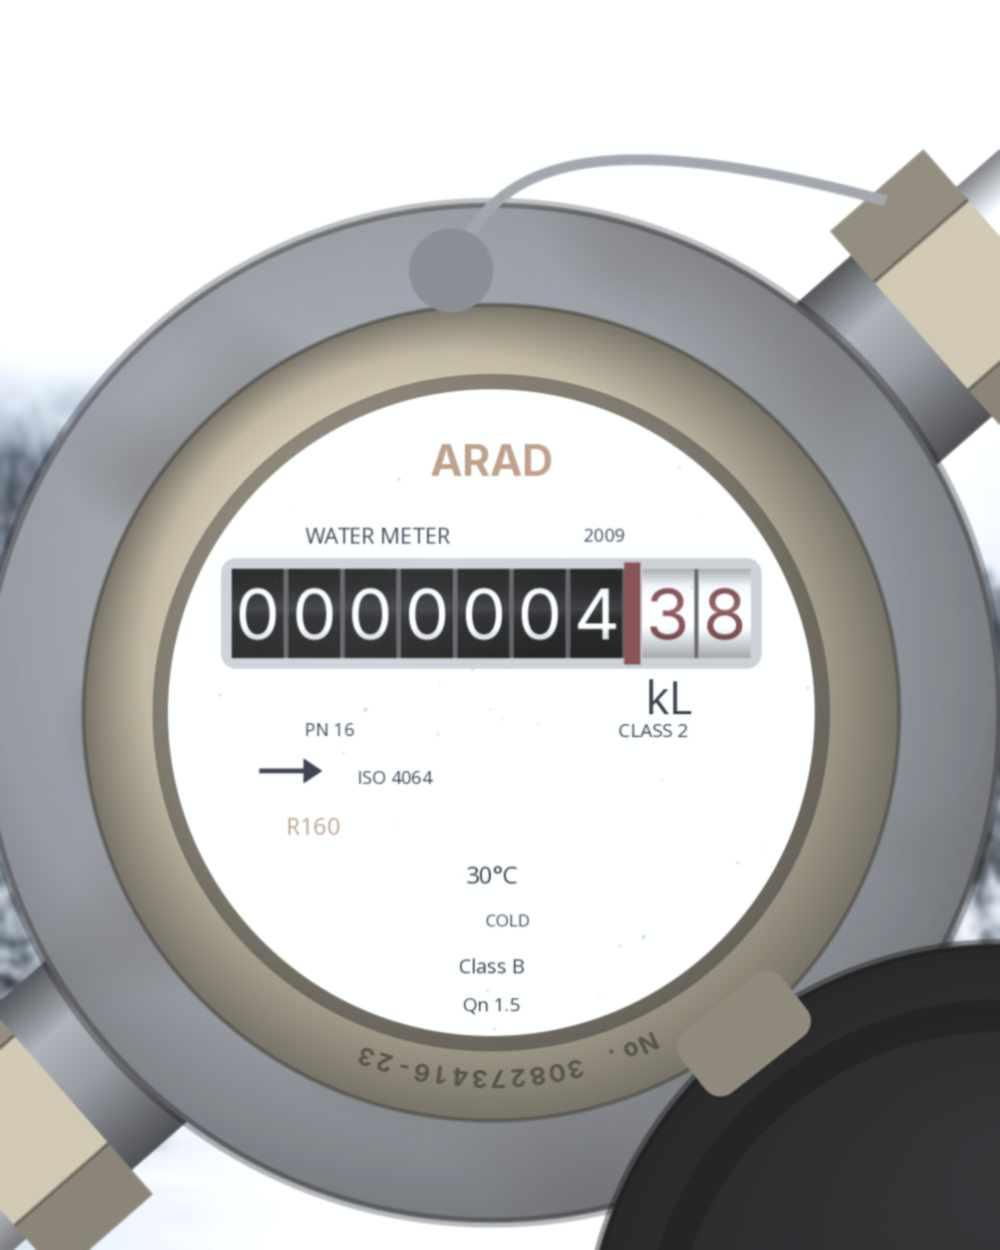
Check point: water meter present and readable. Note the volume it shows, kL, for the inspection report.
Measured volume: 4.38 kL
